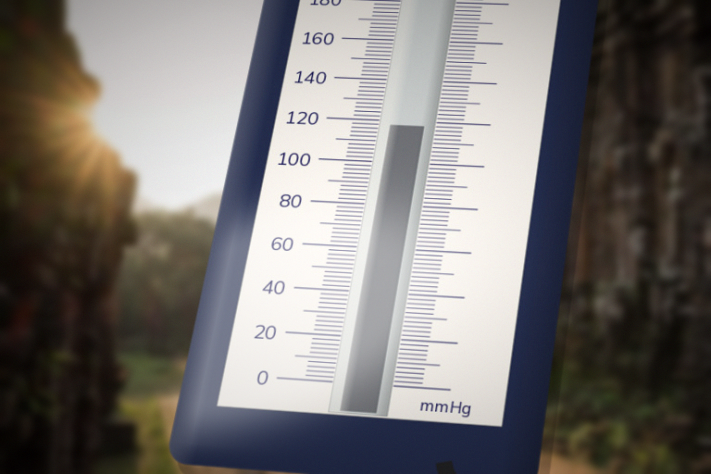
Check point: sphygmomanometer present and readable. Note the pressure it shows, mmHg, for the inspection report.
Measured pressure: 118 mmHg
